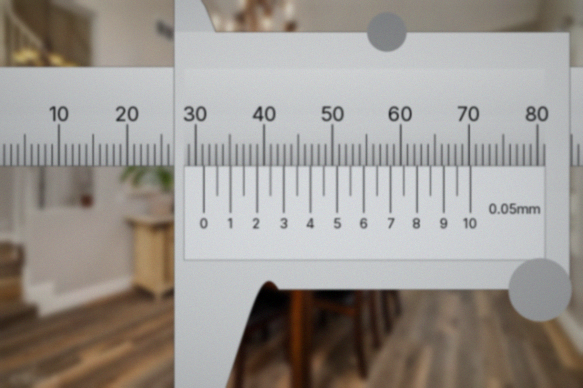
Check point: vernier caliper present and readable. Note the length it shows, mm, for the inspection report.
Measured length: 31.2 mm
